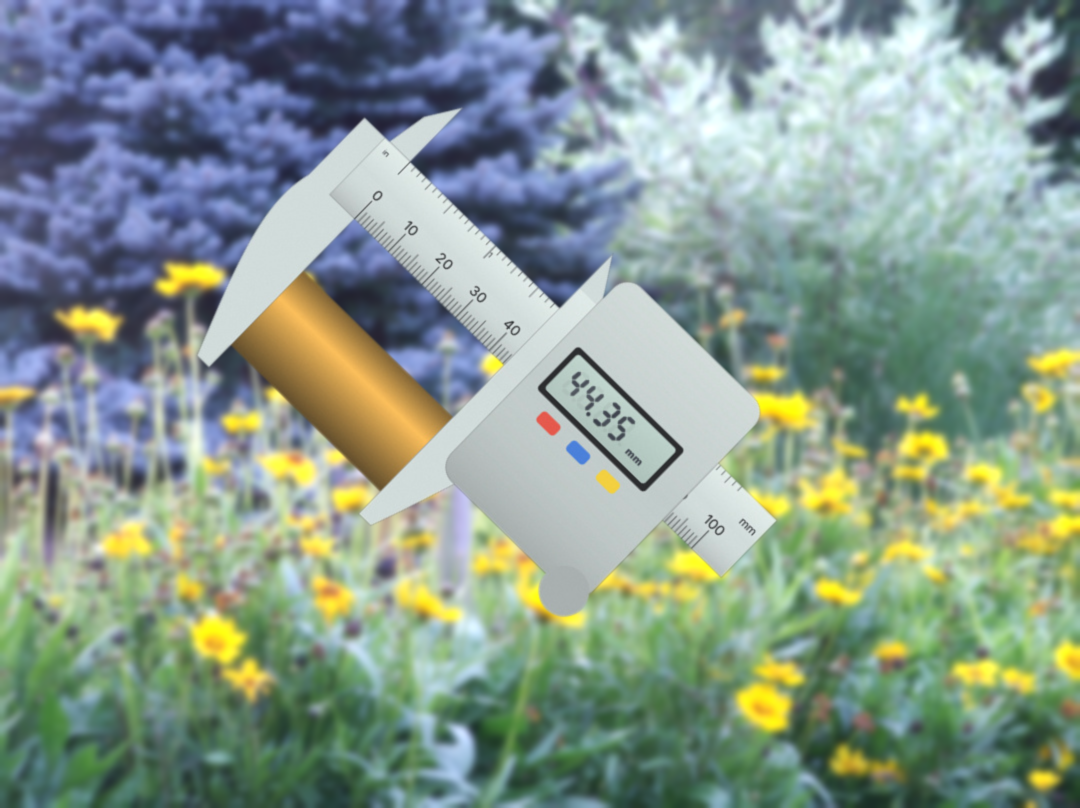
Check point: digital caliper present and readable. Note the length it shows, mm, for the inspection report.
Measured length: 44.35 mm
